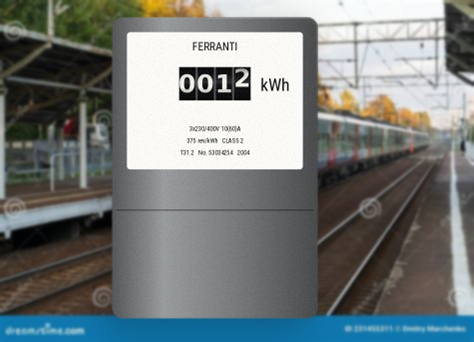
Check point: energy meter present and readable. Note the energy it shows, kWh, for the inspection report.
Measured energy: 12 kWh
